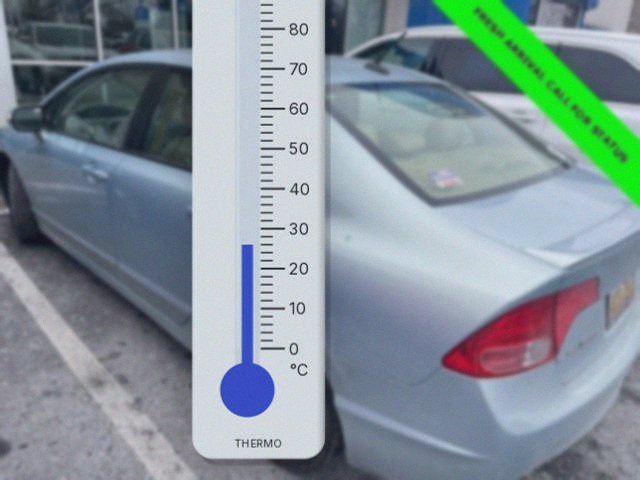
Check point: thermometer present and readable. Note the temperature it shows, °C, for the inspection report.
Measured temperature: 26 °C
